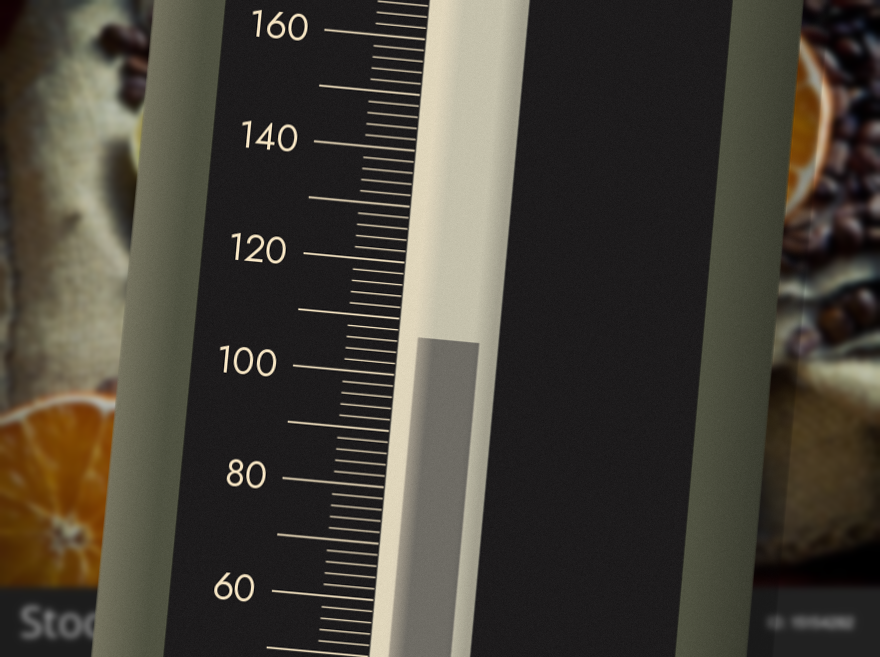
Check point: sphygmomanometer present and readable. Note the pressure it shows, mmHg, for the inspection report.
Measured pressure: 107 mmHg
